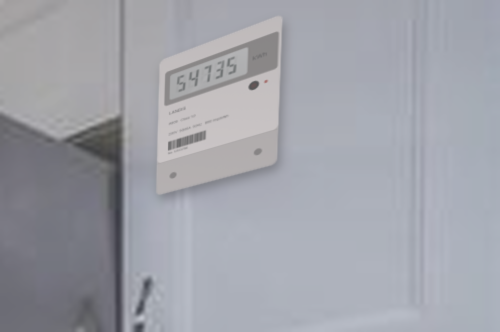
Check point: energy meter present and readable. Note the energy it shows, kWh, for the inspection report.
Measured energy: 54735 kWh
